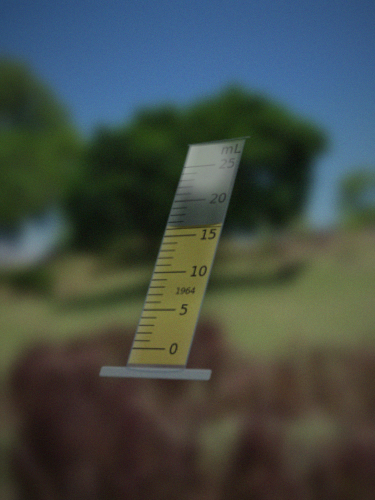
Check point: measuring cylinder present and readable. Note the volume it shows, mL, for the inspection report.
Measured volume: 16 mL
